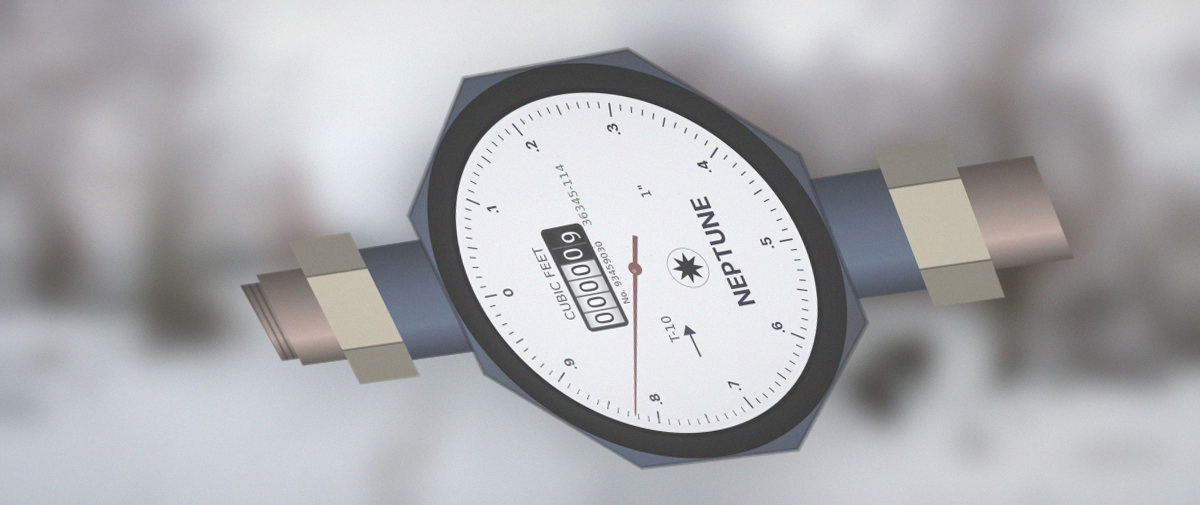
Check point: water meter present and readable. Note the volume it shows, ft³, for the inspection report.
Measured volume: 8.82 ft³
